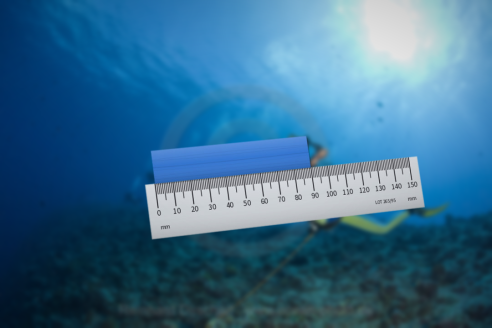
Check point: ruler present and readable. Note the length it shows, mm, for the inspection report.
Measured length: 90 mm
